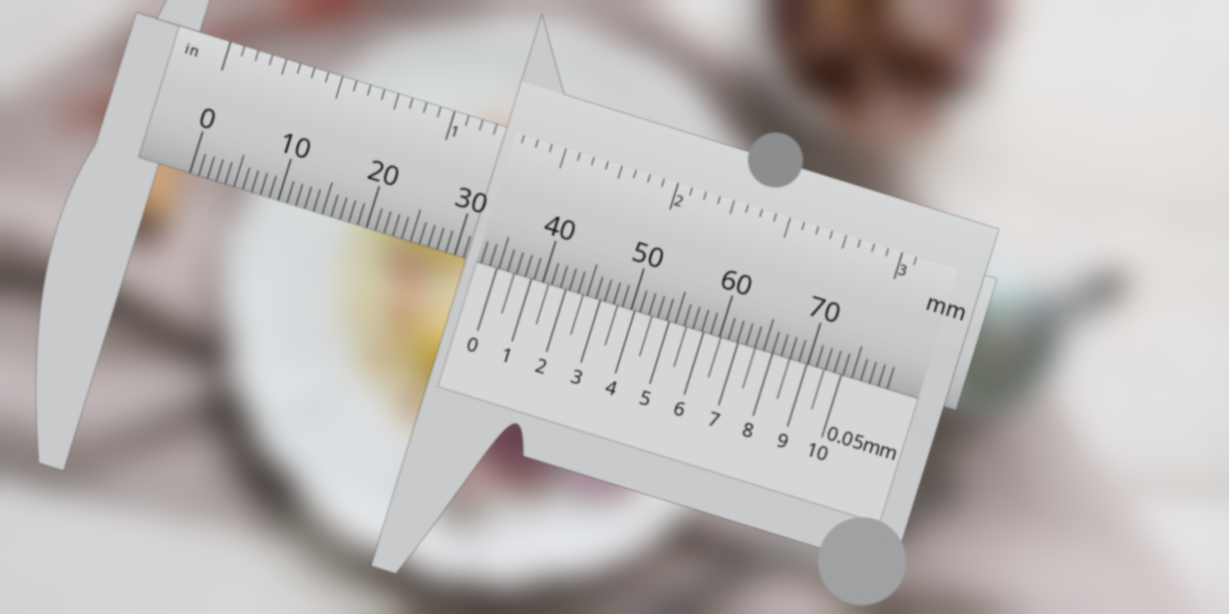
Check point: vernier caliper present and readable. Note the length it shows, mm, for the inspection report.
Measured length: 34.8 mm
